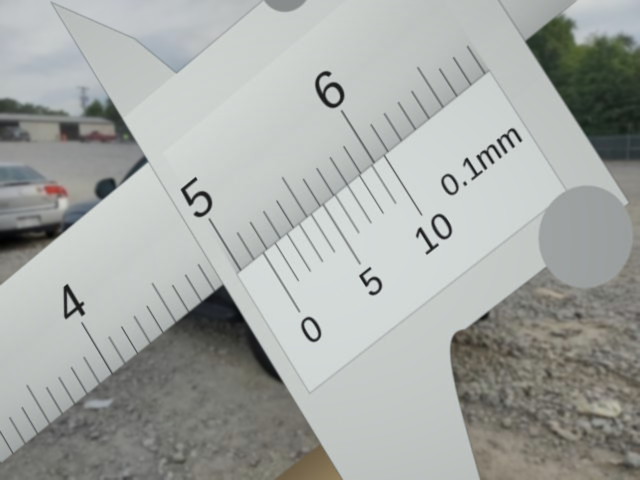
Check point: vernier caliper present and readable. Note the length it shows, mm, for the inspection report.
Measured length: 51.7 mm
